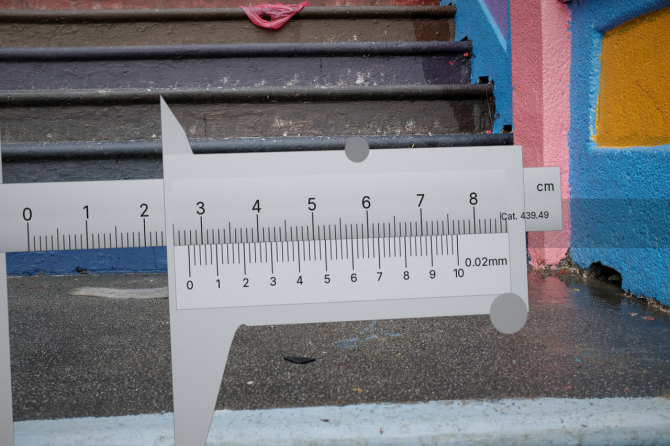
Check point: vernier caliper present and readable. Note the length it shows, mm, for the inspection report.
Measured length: 27.6 mm
